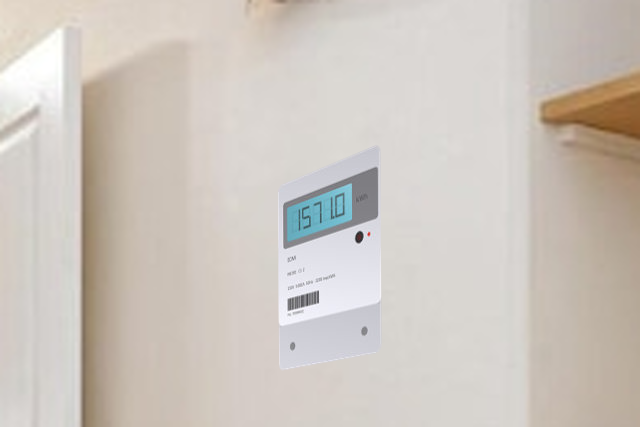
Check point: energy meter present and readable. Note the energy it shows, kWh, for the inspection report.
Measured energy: 1571.0 kWh
